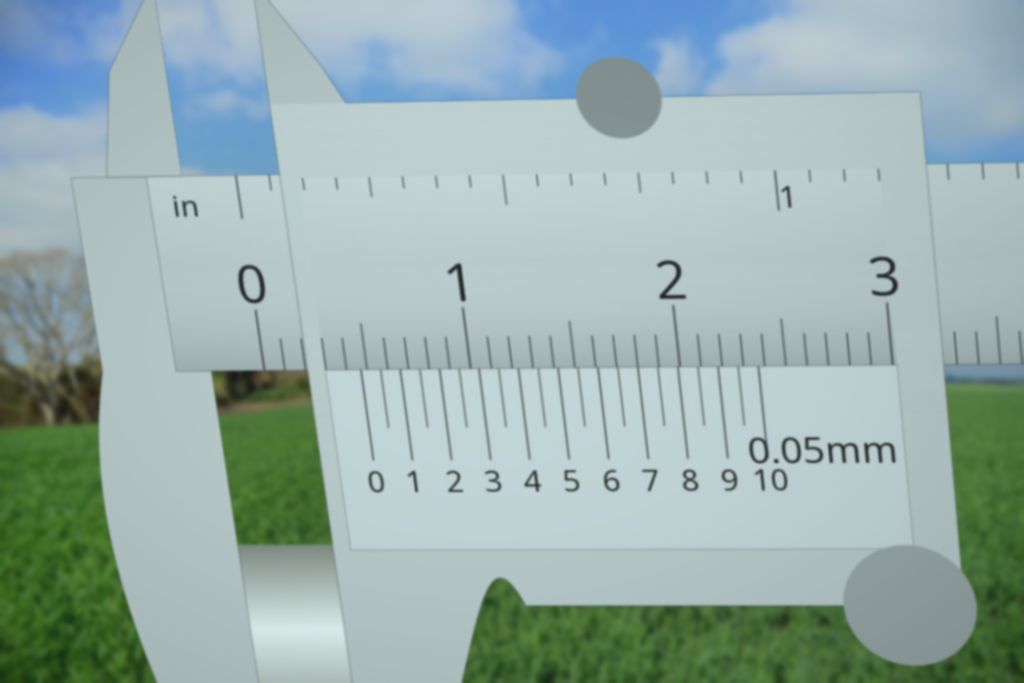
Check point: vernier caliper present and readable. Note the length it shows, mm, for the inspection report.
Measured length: 4.7 mm
